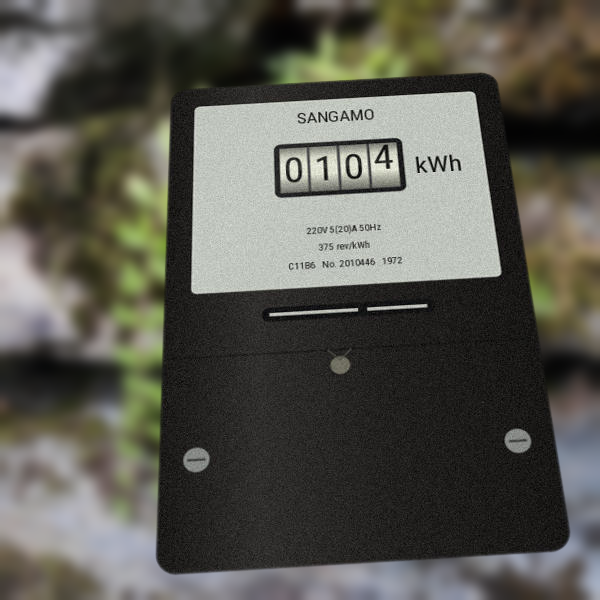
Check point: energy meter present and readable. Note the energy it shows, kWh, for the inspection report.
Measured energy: 104 kWh
